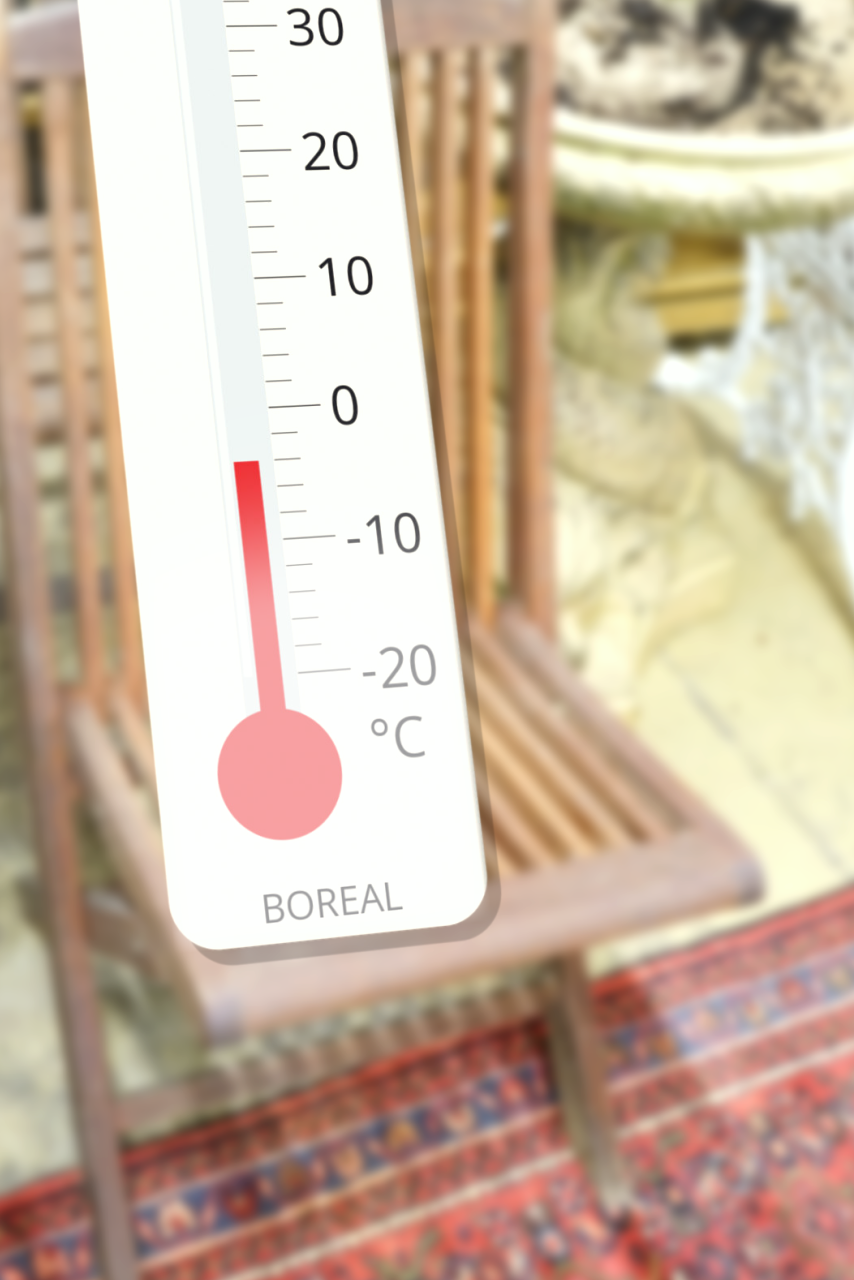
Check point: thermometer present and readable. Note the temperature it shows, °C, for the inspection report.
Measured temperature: -4 °C
